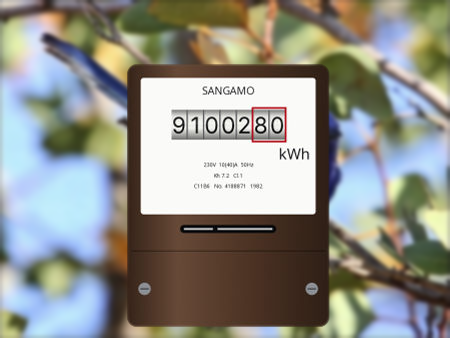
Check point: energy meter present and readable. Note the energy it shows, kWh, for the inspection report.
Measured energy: 91002.80 kWh
